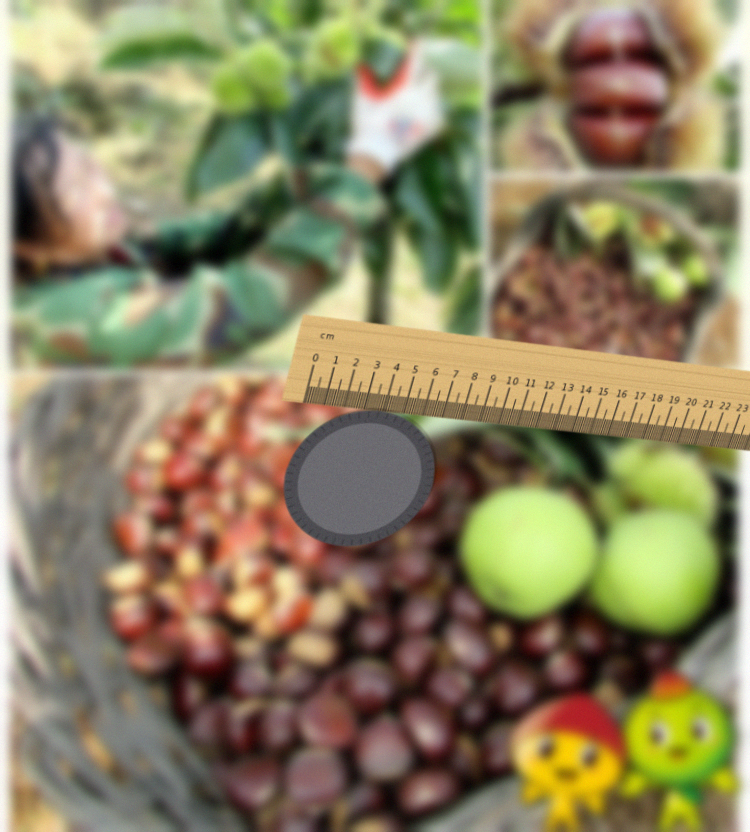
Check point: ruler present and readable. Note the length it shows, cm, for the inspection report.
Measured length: 7.5 cm
